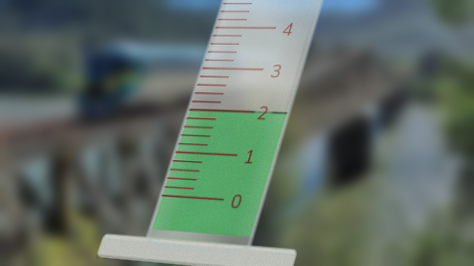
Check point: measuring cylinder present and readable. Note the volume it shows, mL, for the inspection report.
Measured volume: 2 mL
